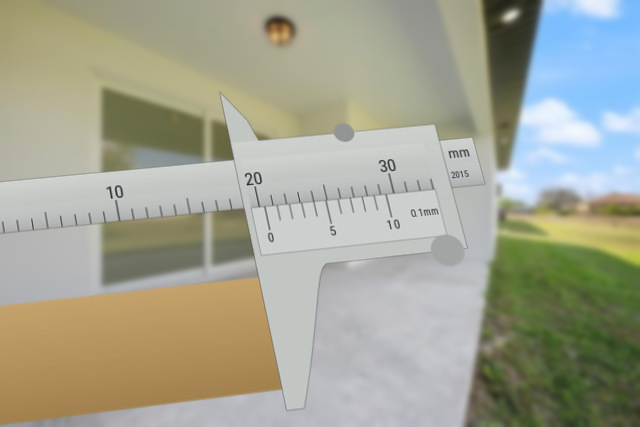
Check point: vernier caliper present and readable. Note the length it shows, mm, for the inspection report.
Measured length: 20.4 mm
